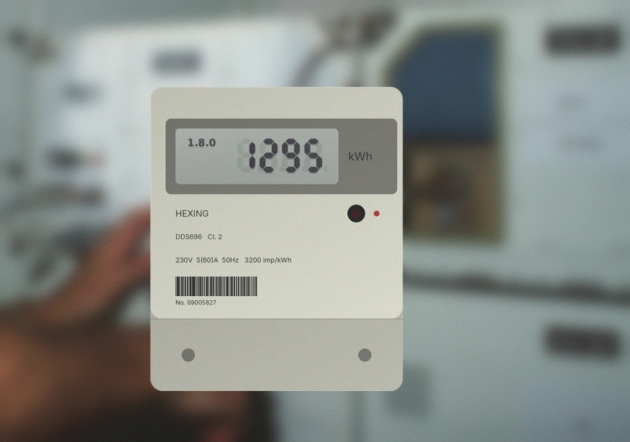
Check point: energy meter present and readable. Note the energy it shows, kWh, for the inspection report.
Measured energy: 1295 kWh
